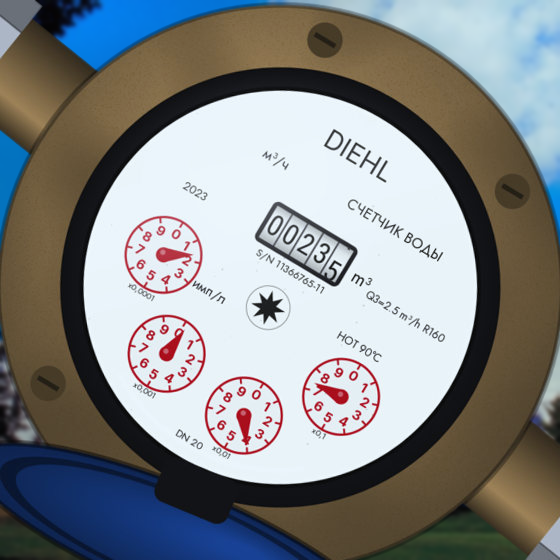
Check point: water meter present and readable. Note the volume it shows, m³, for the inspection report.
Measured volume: 234.7401 m³
